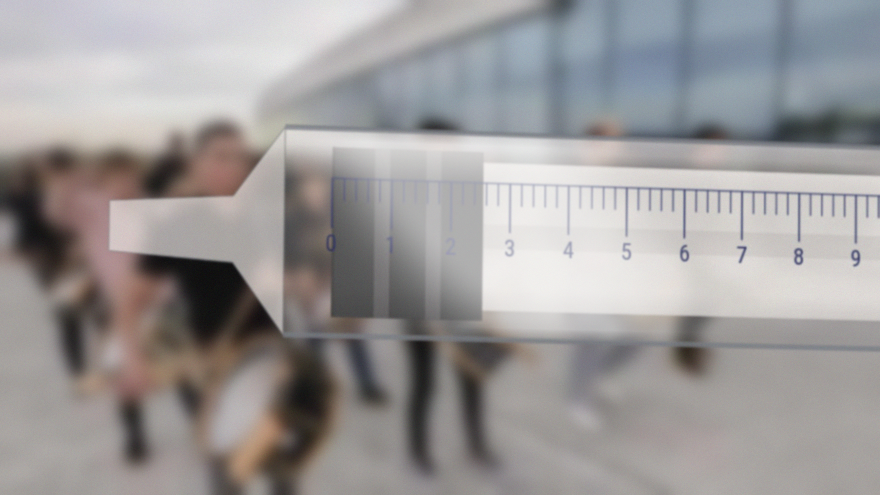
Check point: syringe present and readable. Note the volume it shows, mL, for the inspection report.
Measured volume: 0 mL
